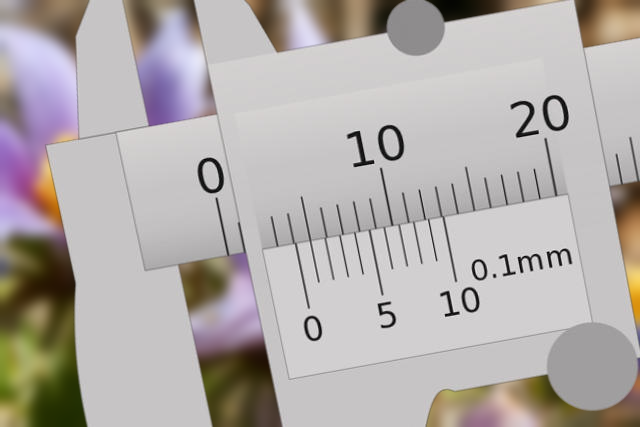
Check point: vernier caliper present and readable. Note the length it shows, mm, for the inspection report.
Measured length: 4.1 mm
